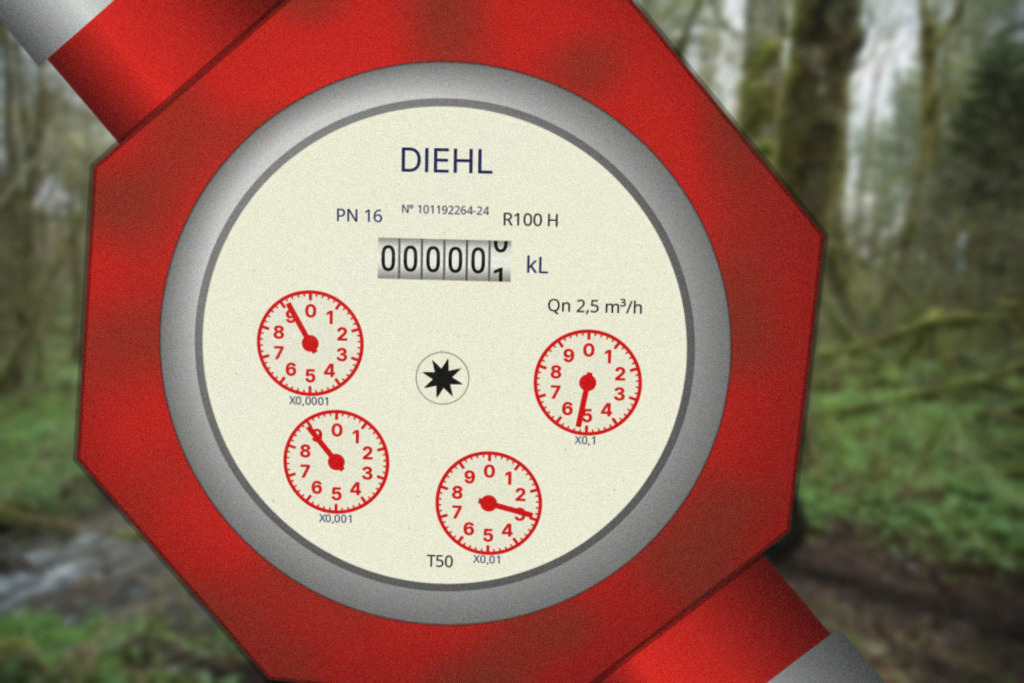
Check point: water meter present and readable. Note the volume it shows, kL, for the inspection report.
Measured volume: 0.5289 kL
